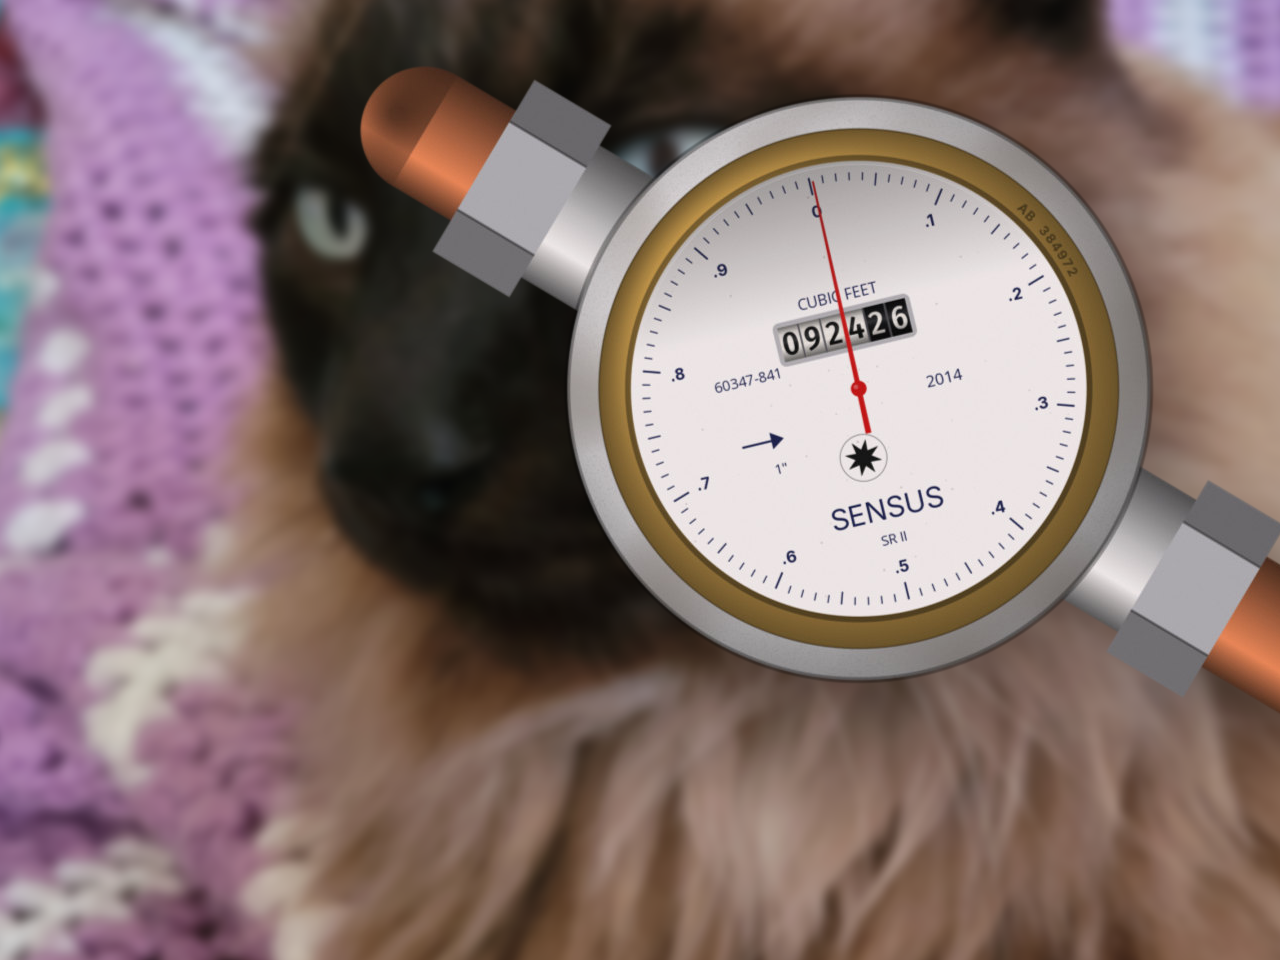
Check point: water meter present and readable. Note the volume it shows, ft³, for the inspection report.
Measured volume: 92426.00 ft³
